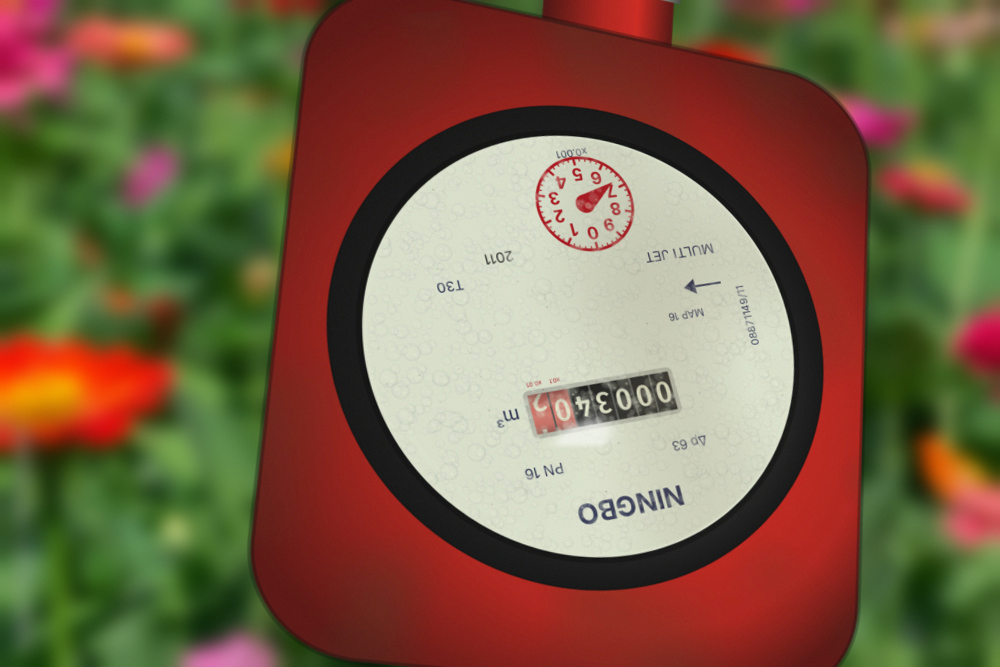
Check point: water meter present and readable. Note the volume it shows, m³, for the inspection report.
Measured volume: 34.016 m³
